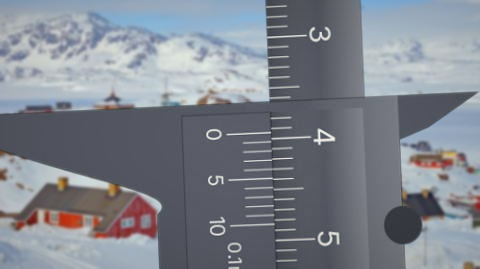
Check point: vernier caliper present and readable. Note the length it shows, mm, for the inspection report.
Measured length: 39.4 mm
